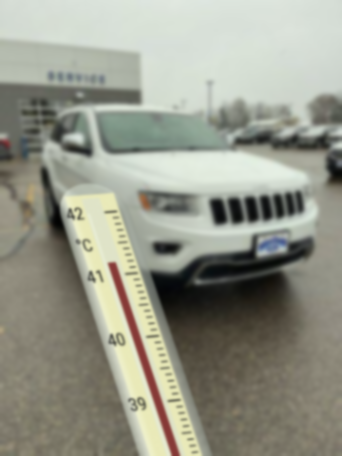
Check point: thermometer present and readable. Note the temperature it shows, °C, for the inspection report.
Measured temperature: 41.2 °C
